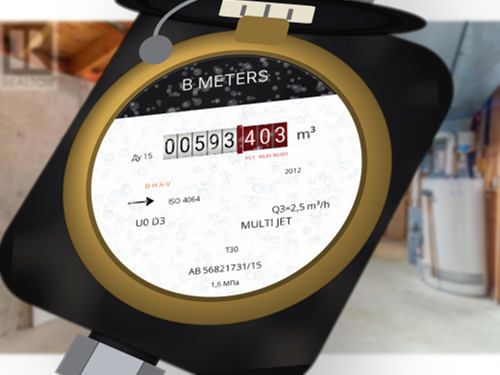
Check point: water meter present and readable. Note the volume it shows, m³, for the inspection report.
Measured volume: 593.403 m³
